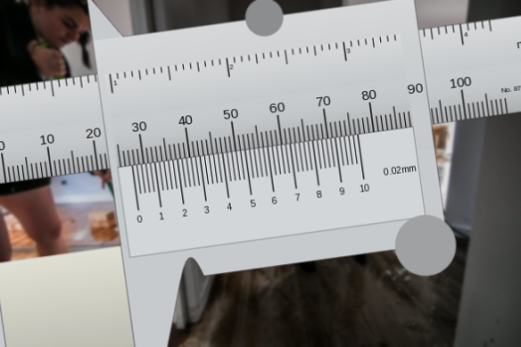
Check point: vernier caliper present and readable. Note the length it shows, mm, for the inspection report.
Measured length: 27.5 mm
